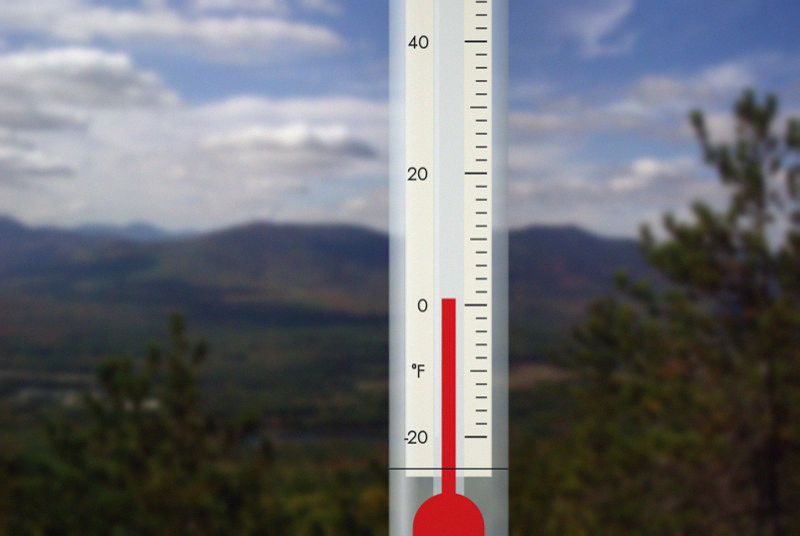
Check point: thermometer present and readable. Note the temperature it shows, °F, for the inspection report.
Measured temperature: 1 °F
